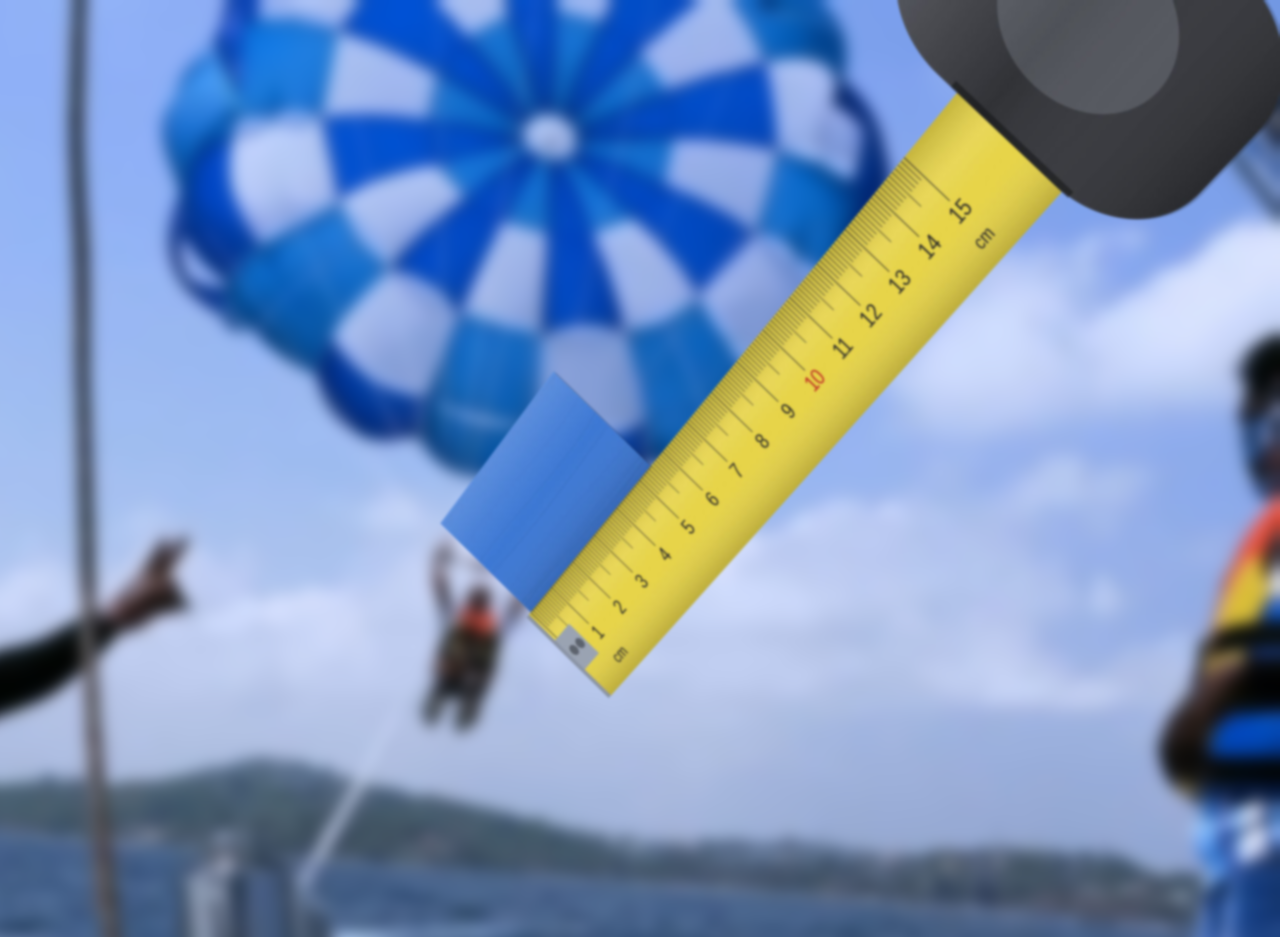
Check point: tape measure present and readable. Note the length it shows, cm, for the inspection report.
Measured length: 5.5 cm
